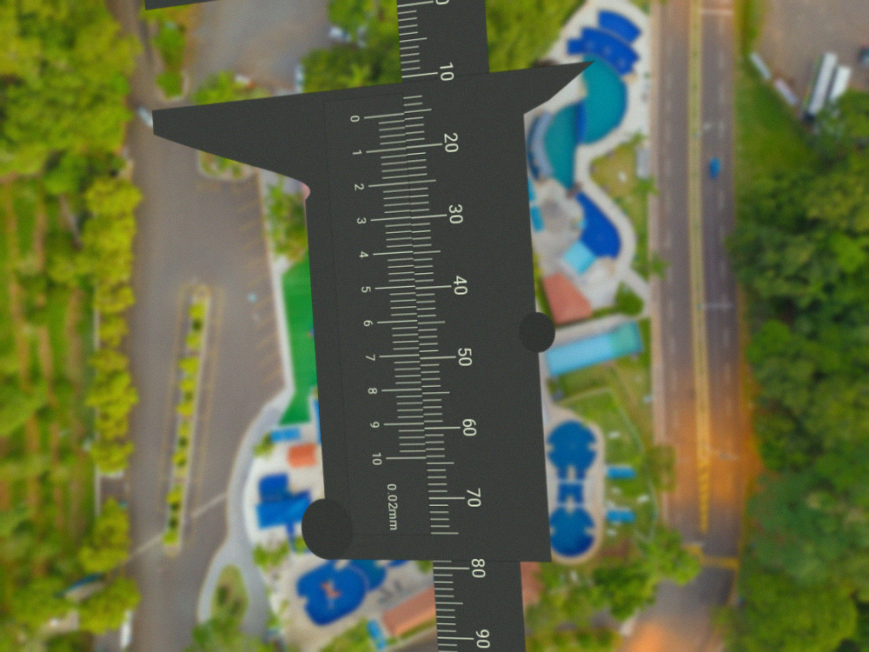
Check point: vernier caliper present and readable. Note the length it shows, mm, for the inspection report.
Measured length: 15.2 mm
